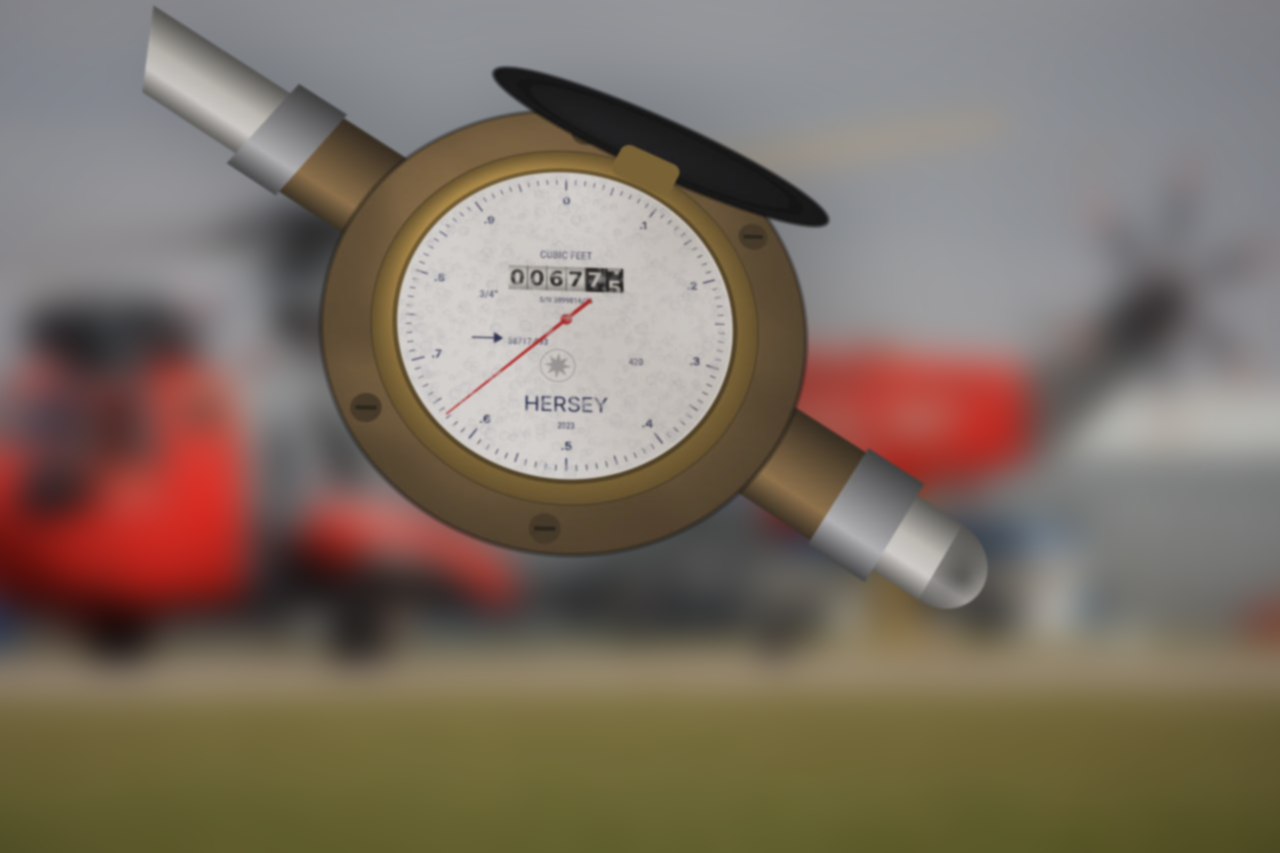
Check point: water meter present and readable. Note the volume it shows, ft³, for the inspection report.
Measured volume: 6774.63 ft³
